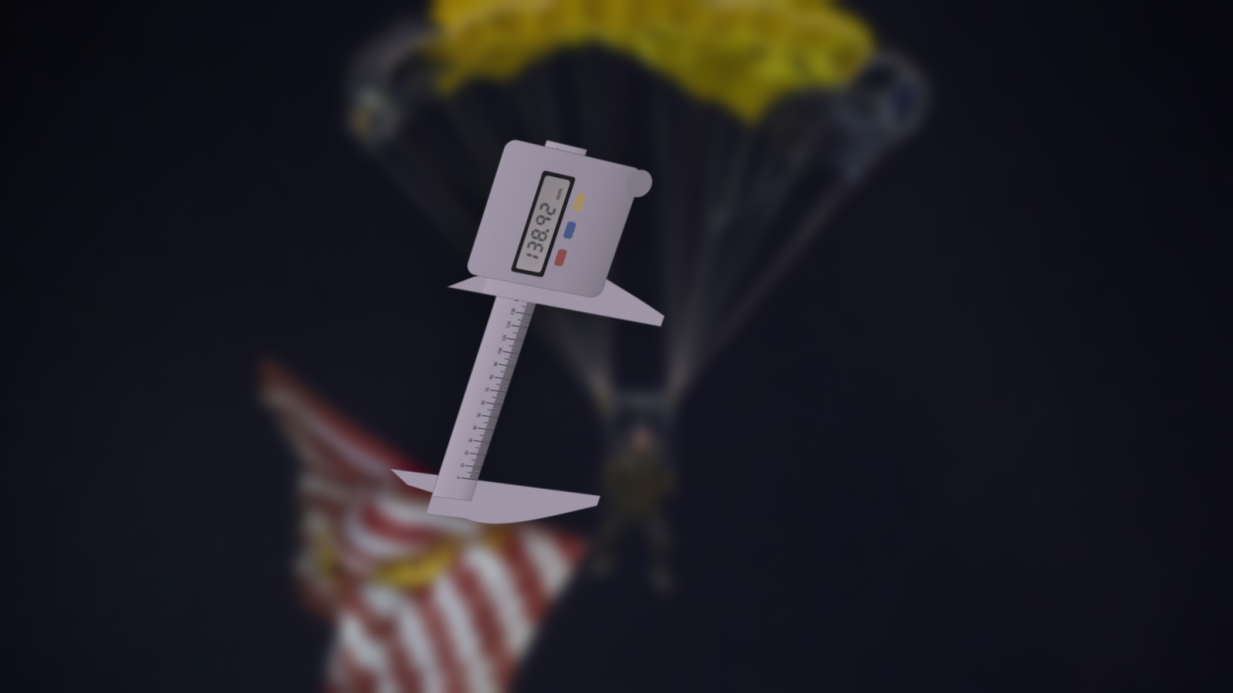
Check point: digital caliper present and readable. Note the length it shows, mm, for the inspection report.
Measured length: 138.92 mm
